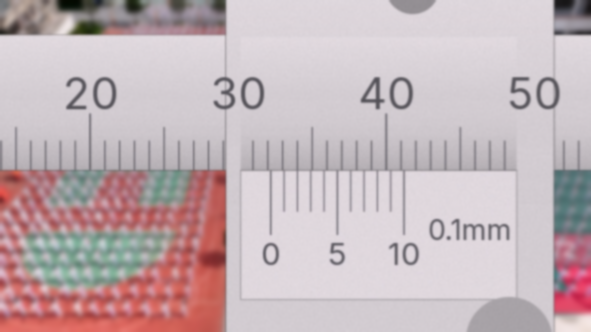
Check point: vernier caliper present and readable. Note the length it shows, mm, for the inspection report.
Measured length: 32.2 mm
